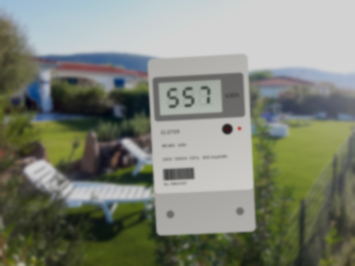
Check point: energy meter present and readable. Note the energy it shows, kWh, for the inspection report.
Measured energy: 557 kWh
